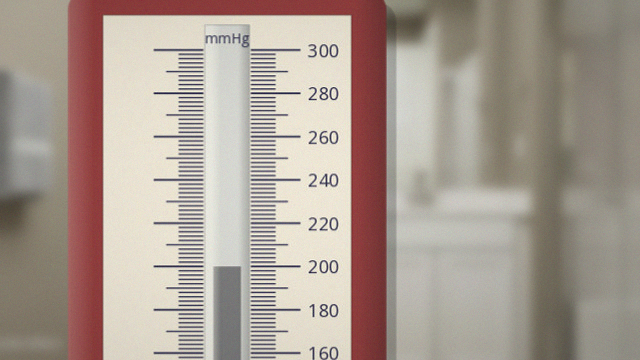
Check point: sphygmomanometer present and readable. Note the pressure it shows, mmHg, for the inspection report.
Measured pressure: 200 mmHg
